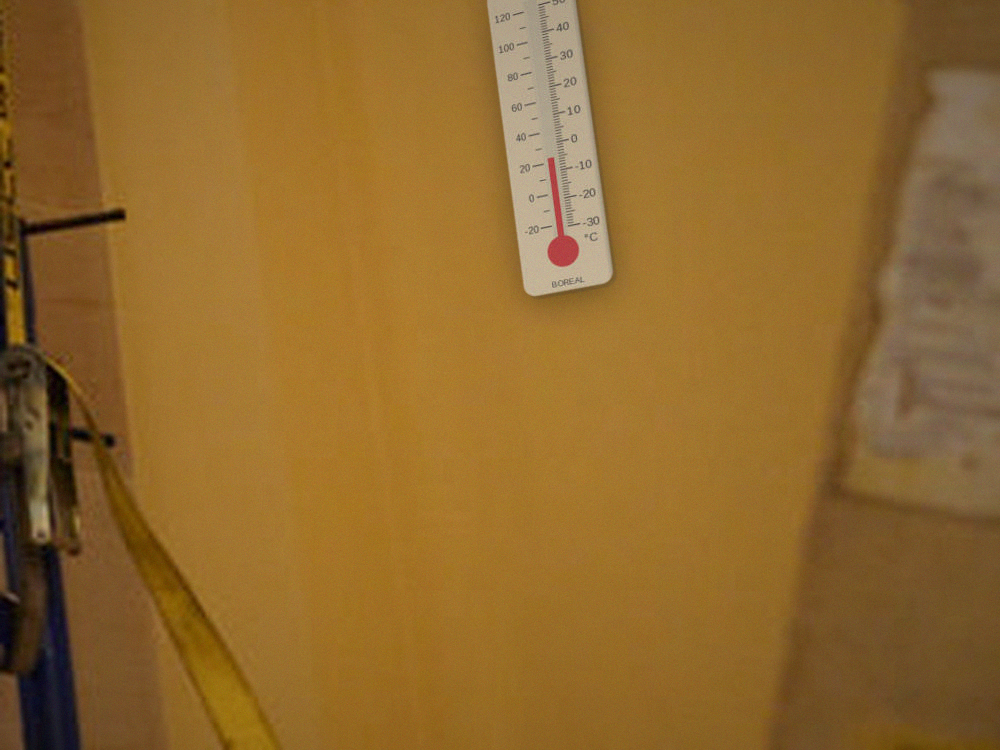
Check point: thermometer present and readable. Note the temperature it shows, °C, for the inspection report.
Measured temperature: -5 °C
